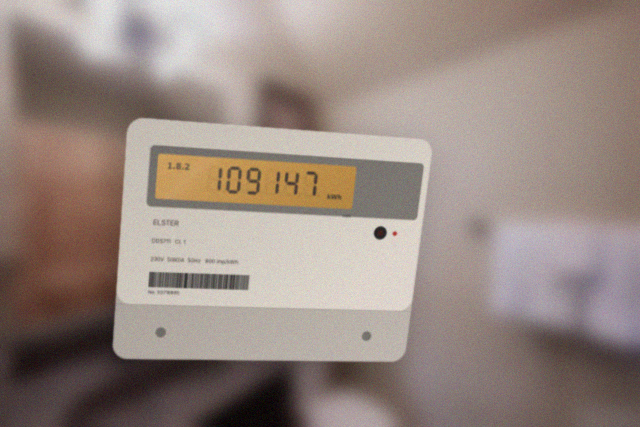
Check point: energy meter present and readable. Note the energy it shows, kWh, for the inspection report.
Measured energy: 109147 kWh
